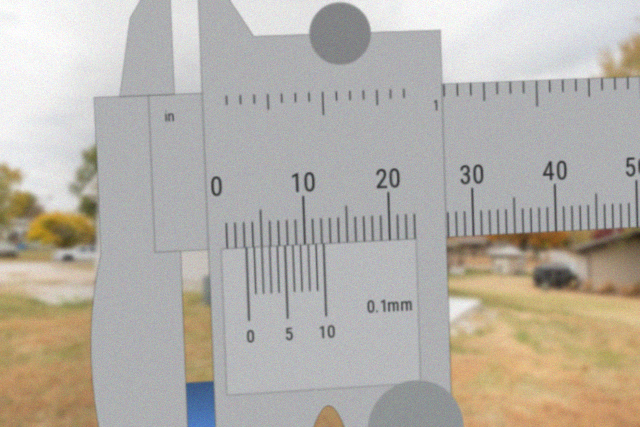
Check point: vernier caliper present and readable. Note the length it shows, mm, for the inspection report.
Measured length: 3.2 mm
